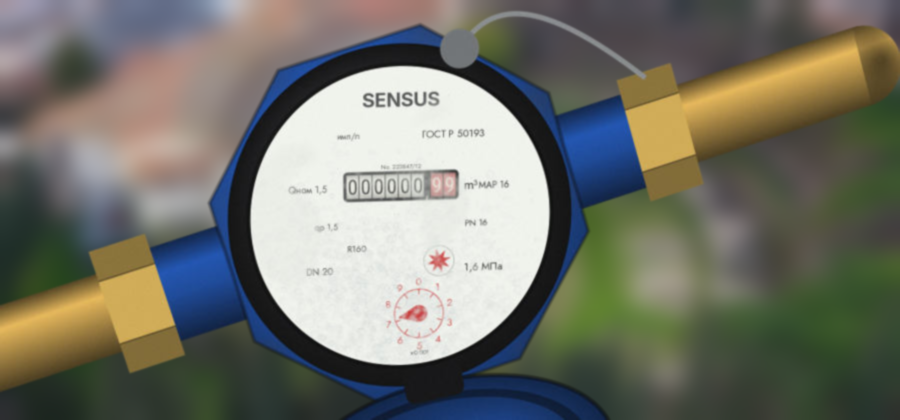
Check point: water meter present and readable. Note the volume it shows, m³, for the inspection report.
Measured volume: 0.997 m³
